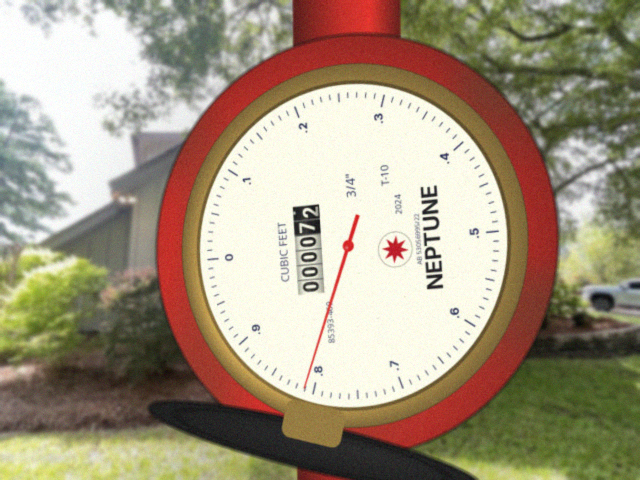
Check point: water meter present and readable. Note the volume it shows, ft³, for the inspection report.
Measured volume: 71.81 ft³
